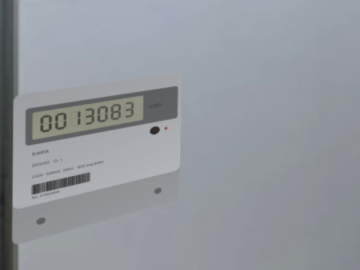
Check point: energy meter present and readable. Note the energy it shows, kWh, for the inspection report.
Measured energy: 13083 kWh
